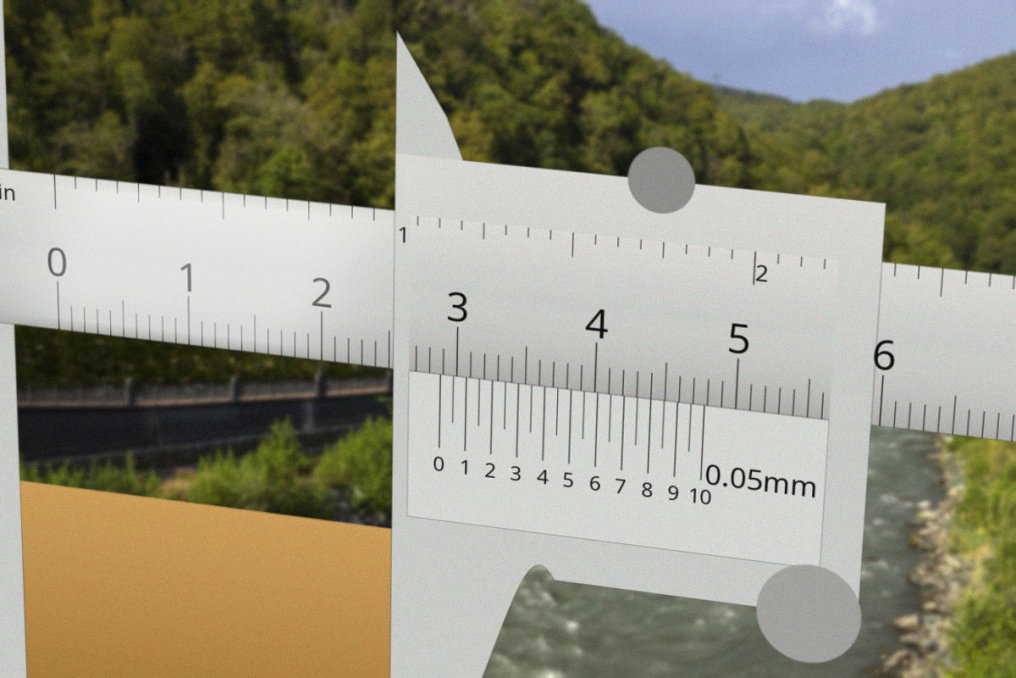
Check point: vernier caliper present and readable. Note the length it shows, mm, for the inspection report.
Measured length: 28.8 mm
